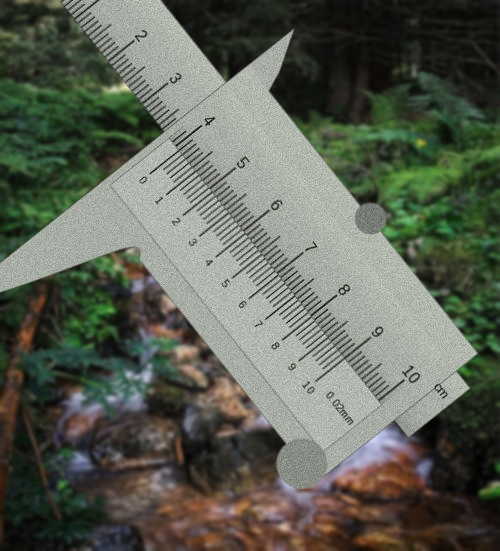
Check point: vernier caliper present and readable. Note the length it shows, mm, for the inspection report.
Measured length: 41.0 mm
